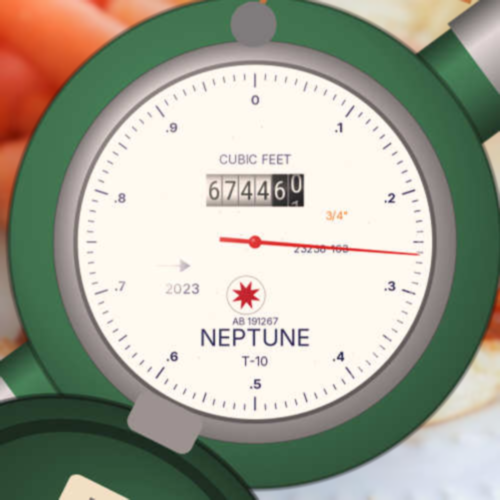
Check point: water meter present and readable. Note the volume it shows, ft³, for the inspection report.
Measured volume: 674460.26 ft³
